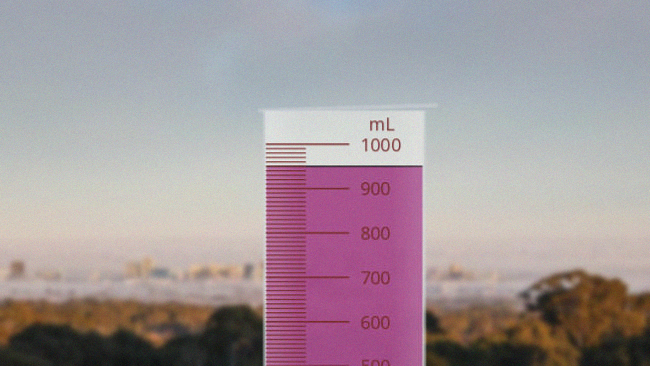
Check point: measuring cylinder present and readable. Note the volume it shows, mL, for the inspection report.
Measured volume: 950 mL
